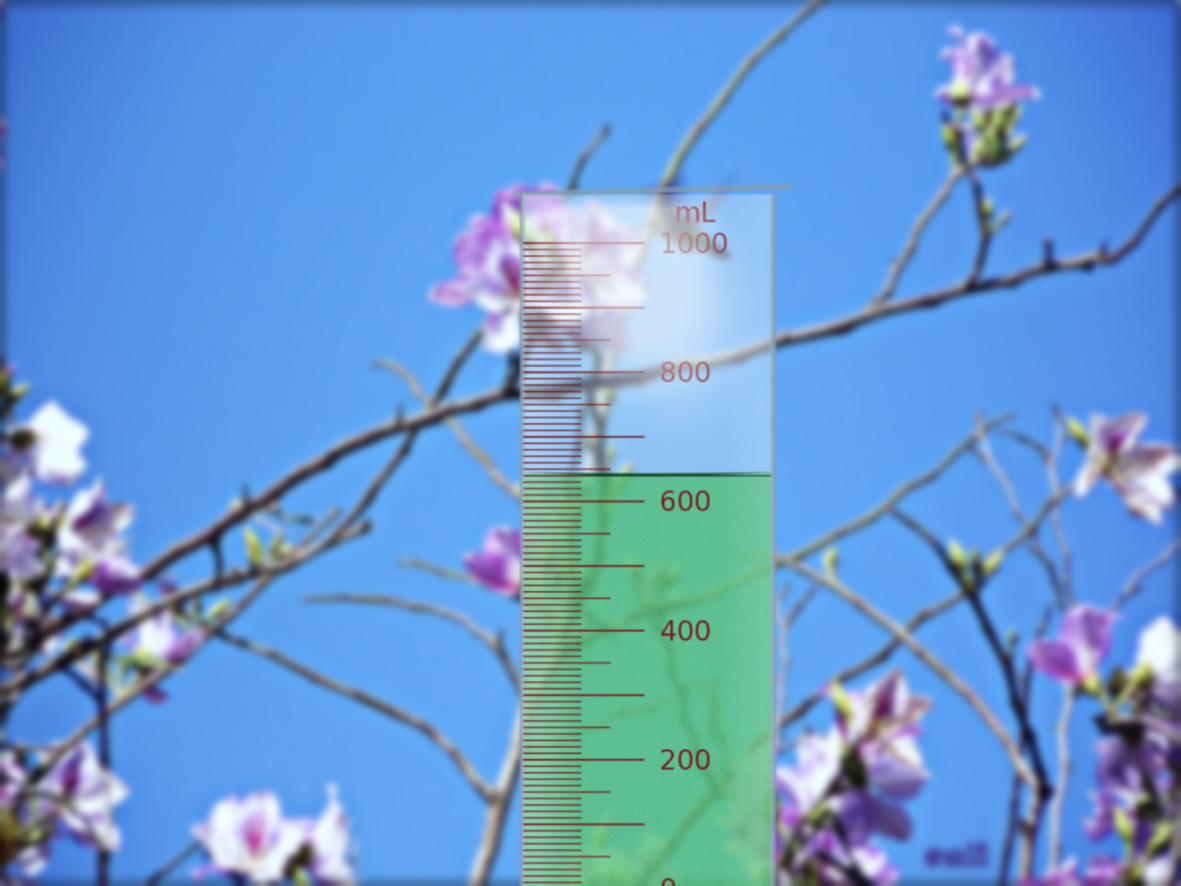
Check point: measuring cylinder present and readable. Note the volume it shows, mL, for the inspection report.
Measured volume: 640 mL
